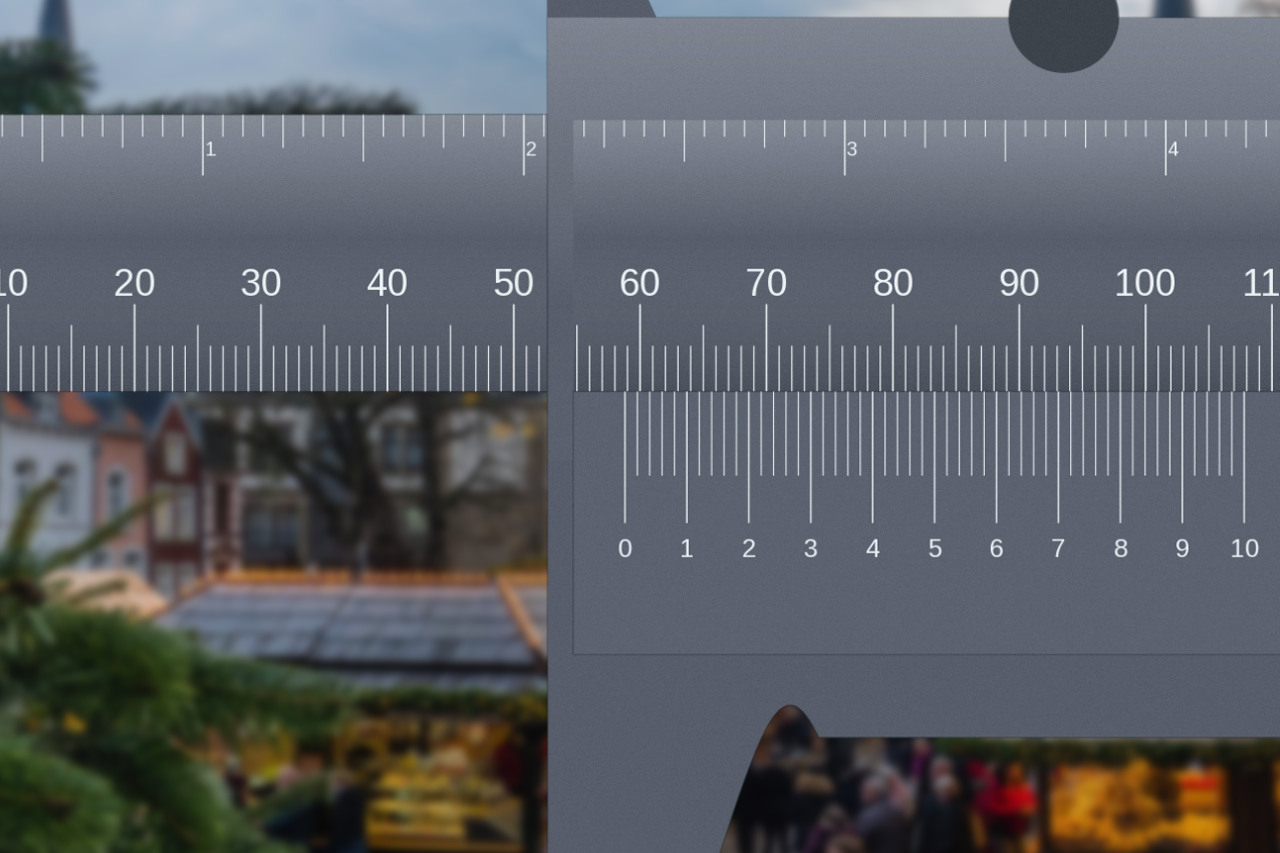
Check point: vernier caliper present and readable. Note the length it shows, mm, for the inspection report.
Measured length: 58.8 mm
